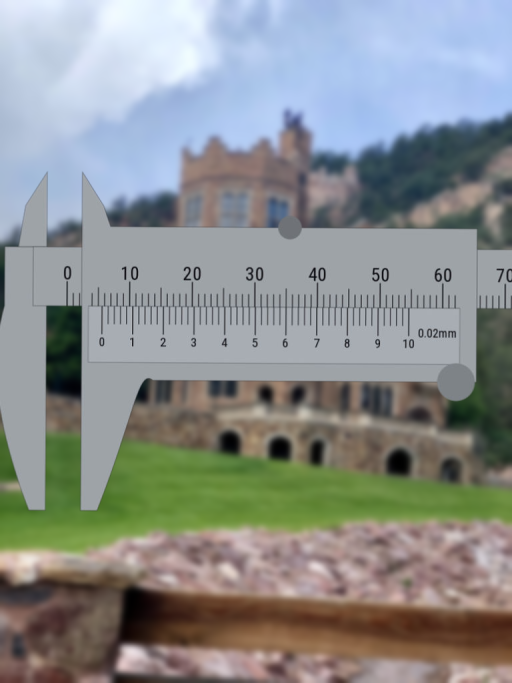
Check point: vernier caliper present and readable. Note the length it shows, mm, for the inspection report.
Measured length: 5.6 mm
